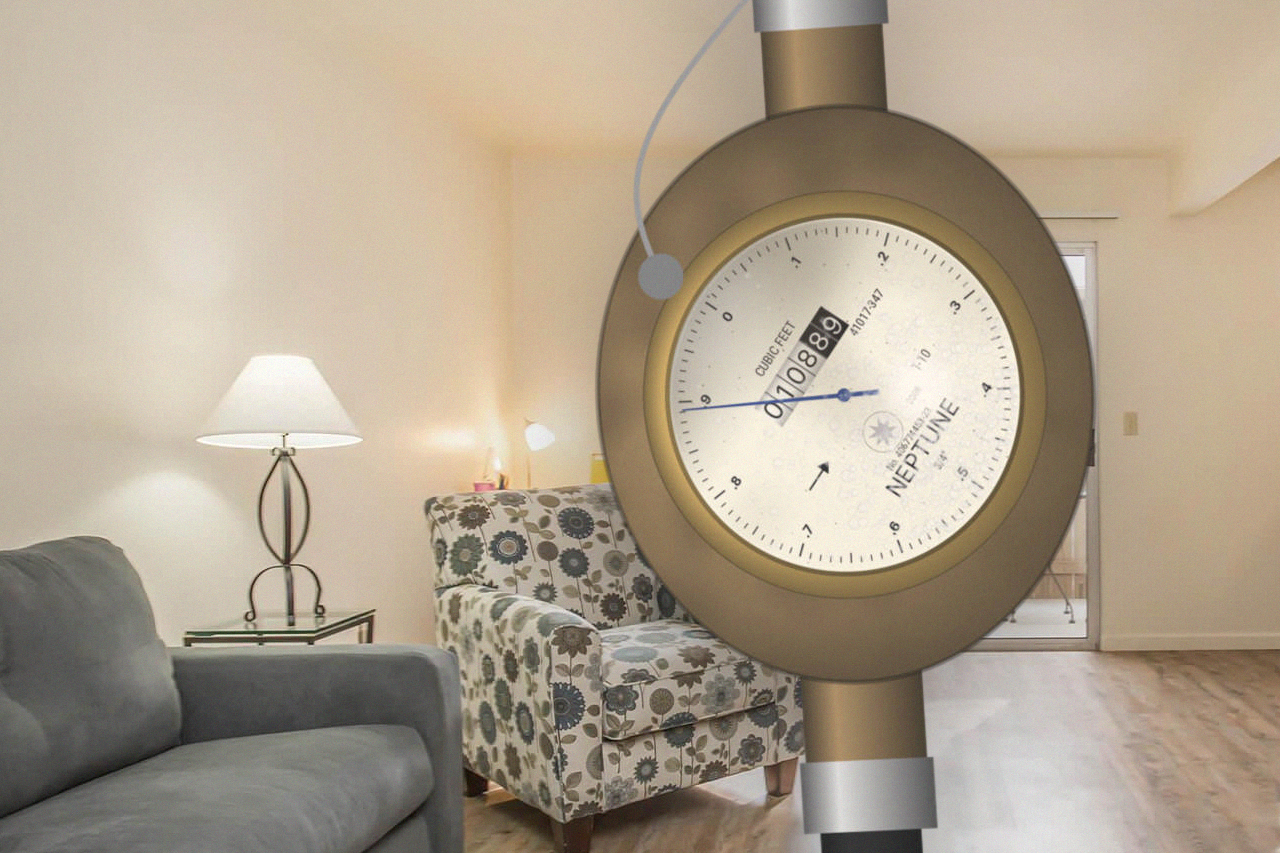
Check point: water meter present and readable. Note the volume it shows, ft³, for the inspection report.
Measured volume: 10888.89 ft³
